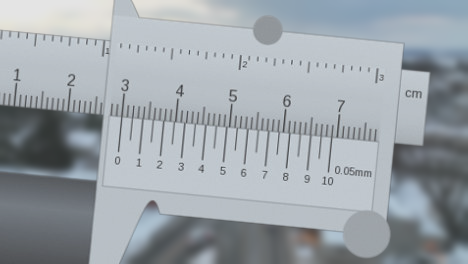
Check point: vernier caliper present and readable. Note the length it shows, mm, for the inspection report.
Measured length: 30.0 mm
